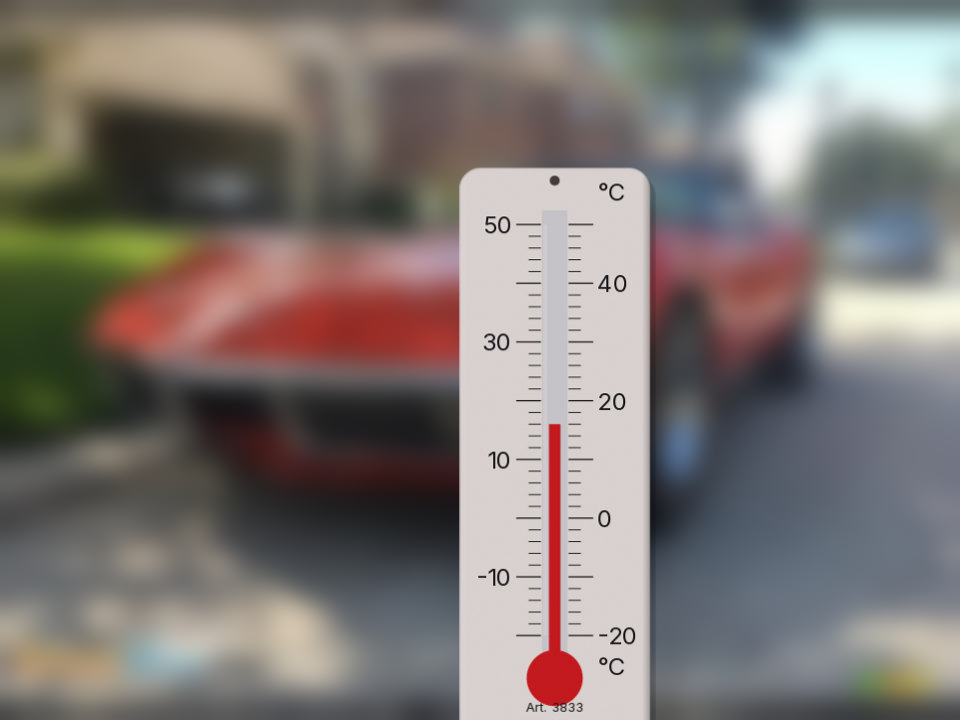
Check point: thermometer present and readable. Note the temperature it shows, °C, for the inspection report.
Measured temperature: 16 °C
